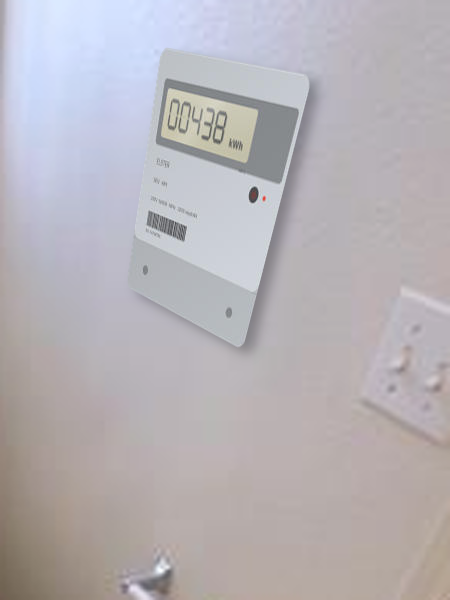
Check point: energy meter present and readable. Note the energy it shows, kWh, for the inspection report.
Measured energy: 438 kWh
